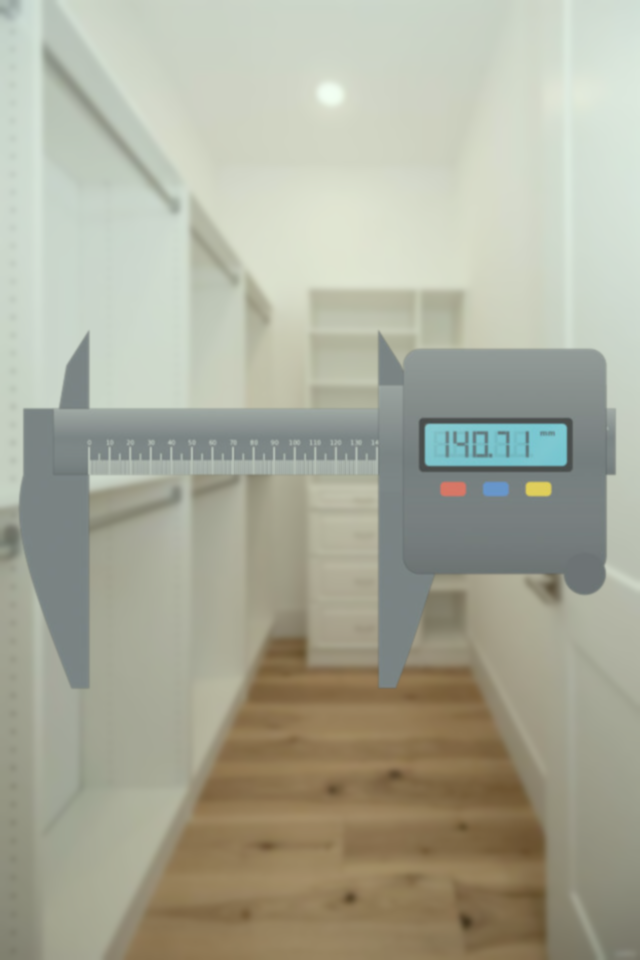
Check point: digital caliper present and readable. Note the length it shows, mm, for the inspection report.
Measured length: 140.71 mm
